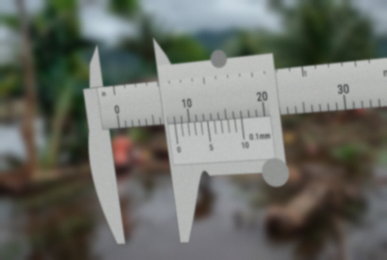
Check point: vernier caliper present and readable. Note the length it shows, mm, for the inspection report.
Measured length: 8.0 mm
